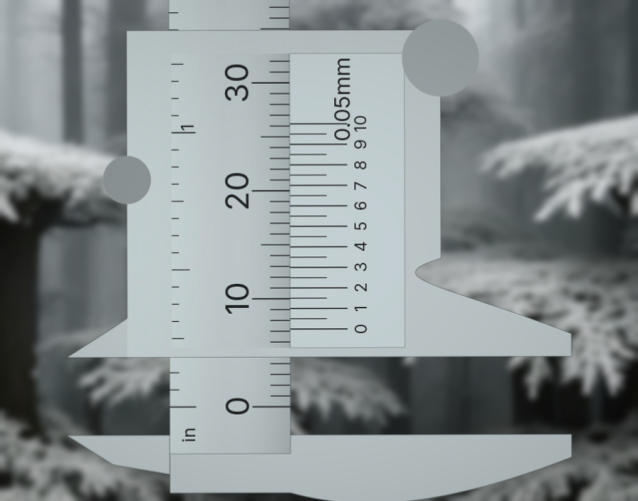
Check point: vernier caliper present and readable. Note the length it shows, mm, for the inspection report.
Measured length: 7.2 mm
